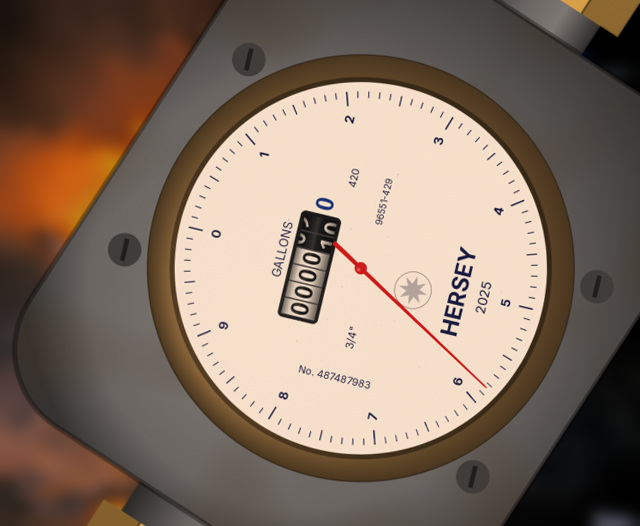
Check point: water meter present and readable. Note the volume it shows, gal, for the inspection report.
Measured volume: 95.8 gal
